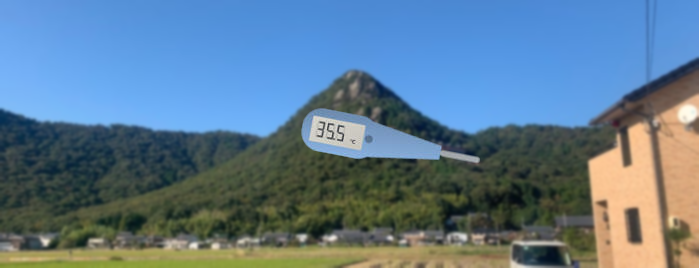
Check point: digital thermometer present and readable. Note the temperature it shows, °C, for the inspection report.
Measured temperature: 35.5 °C
